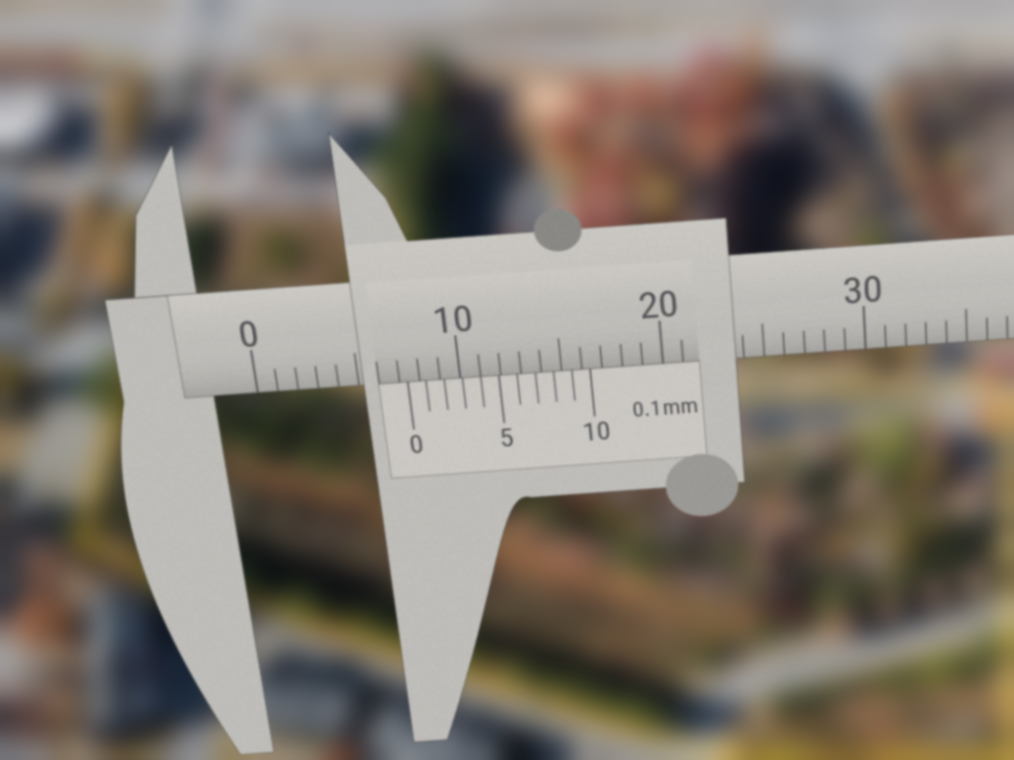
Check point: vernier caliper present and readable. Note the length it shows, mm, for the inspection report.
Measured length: 7.4 mm
